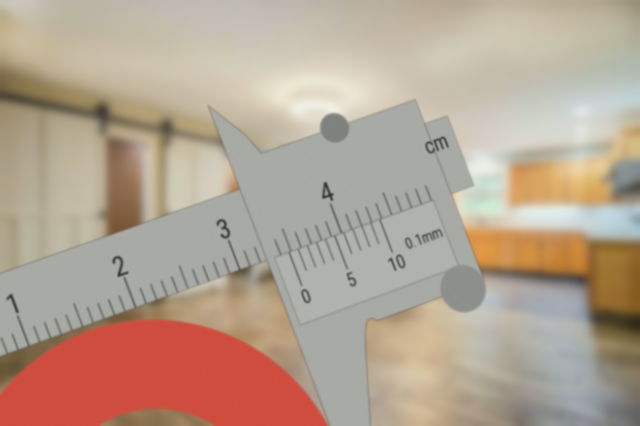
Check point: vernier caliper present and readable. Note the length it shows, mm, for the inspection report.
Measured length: 34.8 mm
